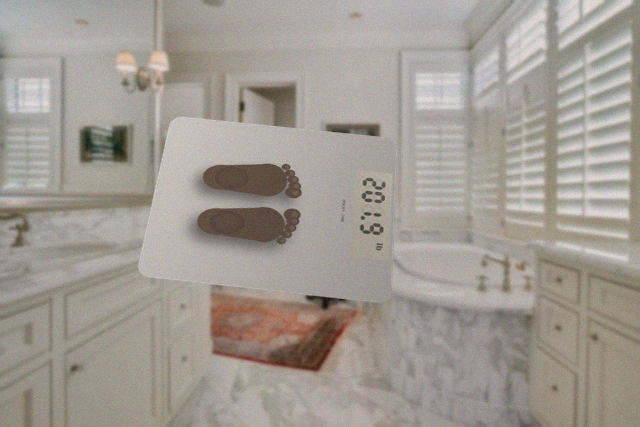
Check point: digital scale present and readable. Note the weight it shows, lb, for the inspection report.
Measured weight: 201.9 lb
